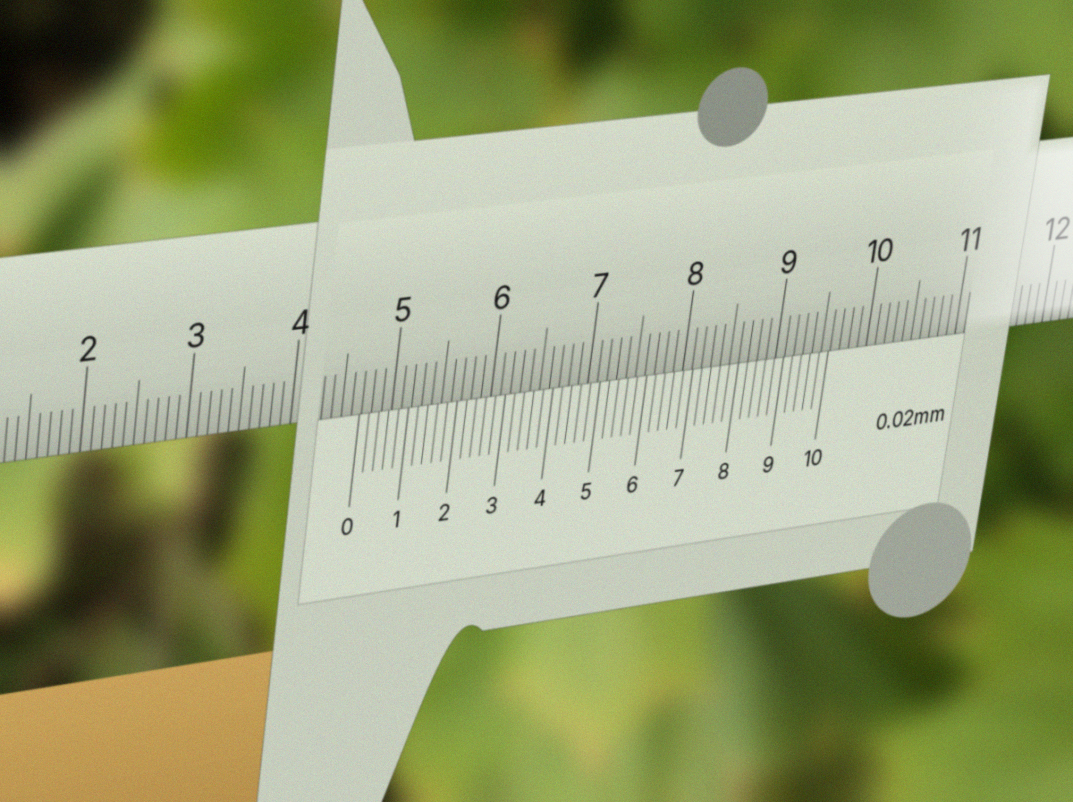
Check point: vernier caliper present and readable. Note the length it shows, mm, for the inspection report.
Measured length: 46.8 mm
